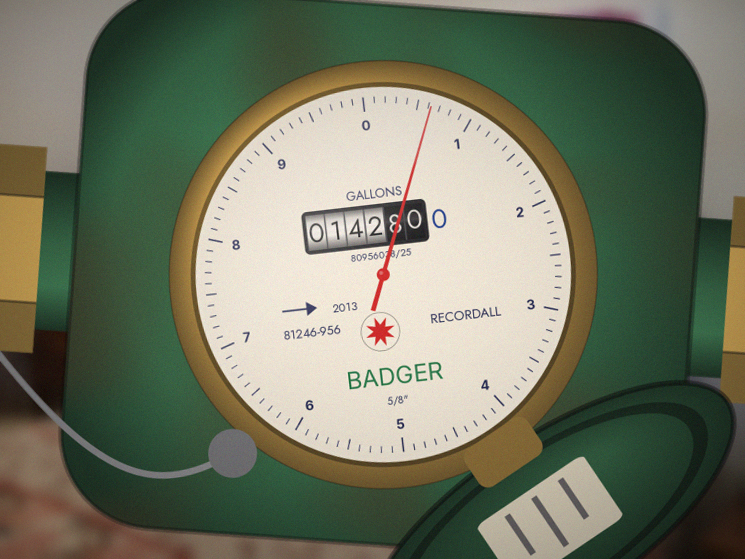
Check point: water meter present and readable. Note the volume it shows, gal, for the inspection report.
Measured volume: 142800.6 gal
